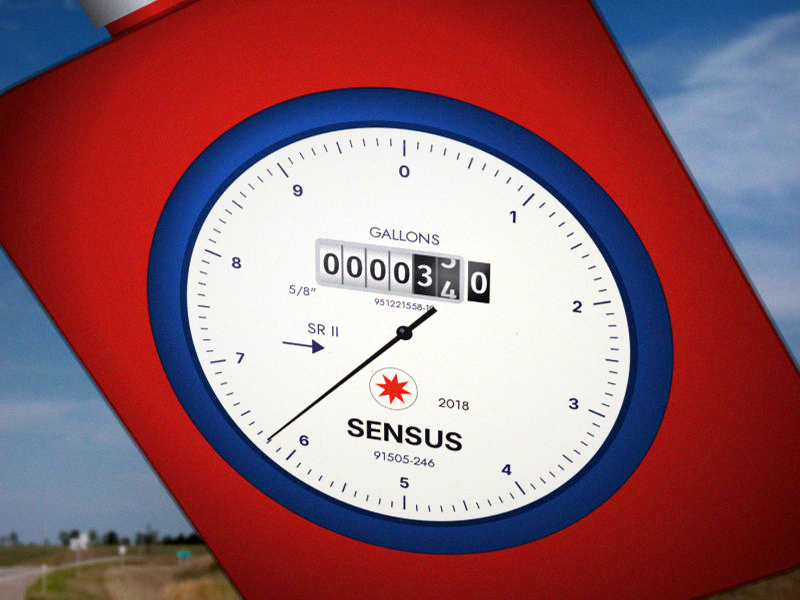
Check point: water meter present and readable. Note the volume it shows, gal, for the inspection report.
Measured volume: 336.2 gal
